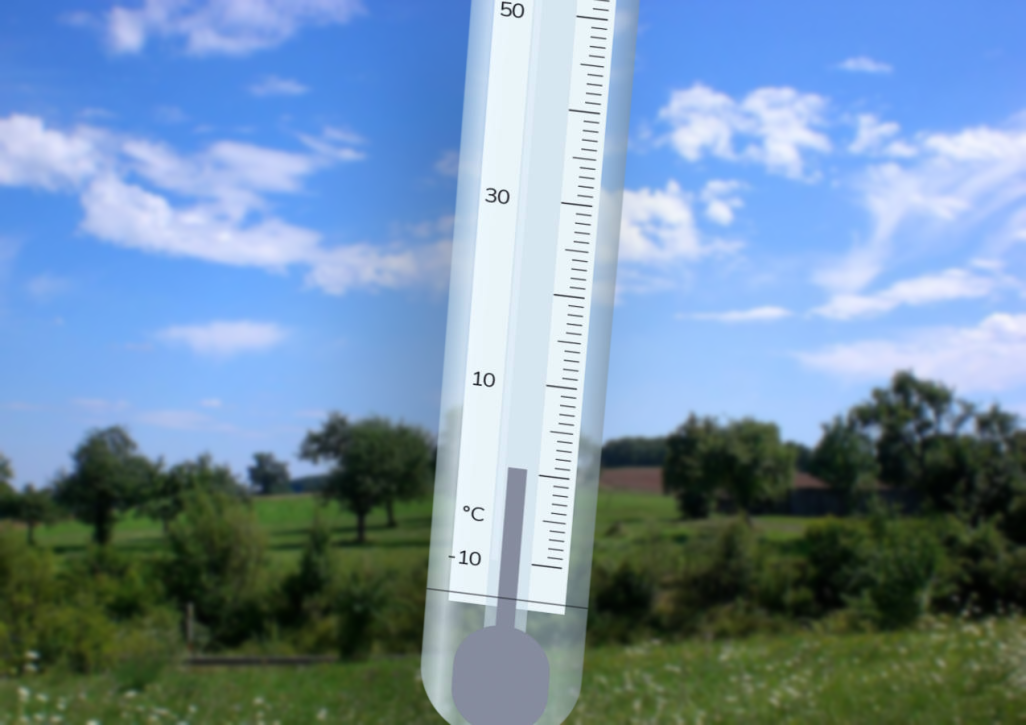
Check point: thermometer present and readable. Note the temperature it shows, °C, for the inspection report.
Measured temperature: 0.5 °C
